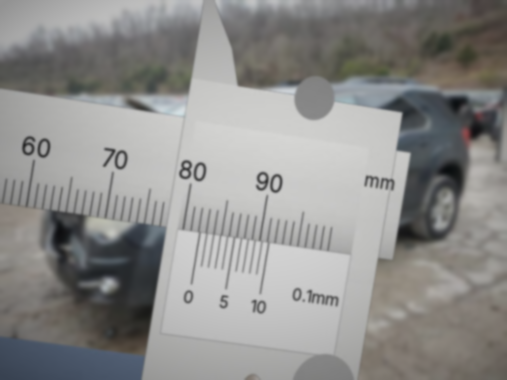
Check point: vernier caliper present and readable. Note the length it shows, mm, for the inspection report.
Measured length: 82.2 mm
